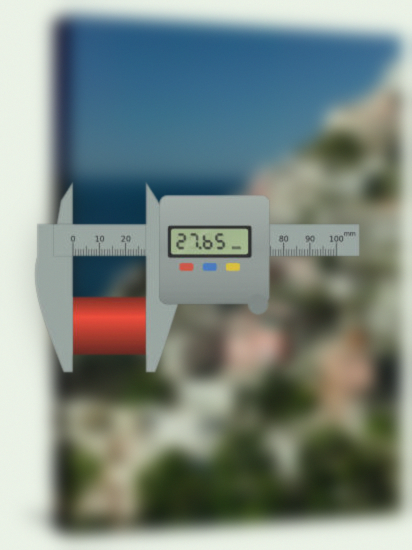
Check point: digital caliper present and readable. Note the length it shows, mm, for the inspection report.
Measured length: 27.65 mm
